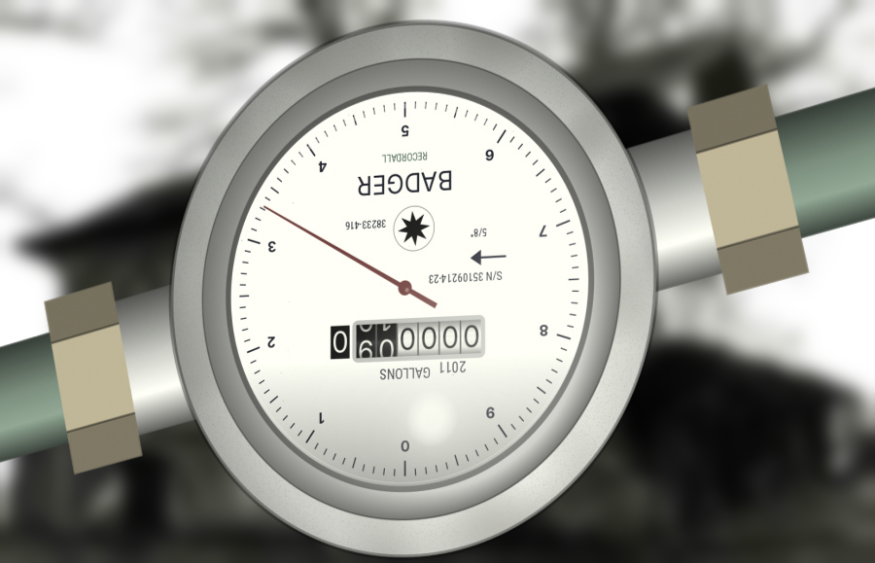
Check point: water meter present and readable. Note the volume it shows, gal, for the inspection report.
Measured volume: 93.3 gal
